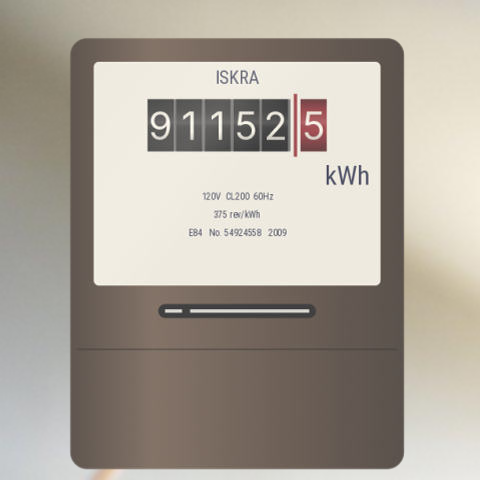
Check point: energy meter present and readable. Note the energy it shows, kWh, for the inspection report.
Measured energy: 91152.5 kWh
